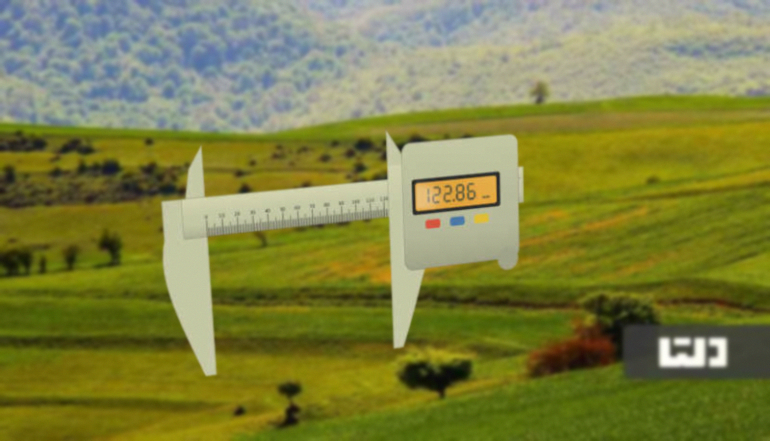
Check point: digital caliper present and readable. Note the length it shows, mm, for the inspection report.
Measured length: 122.86 mm
